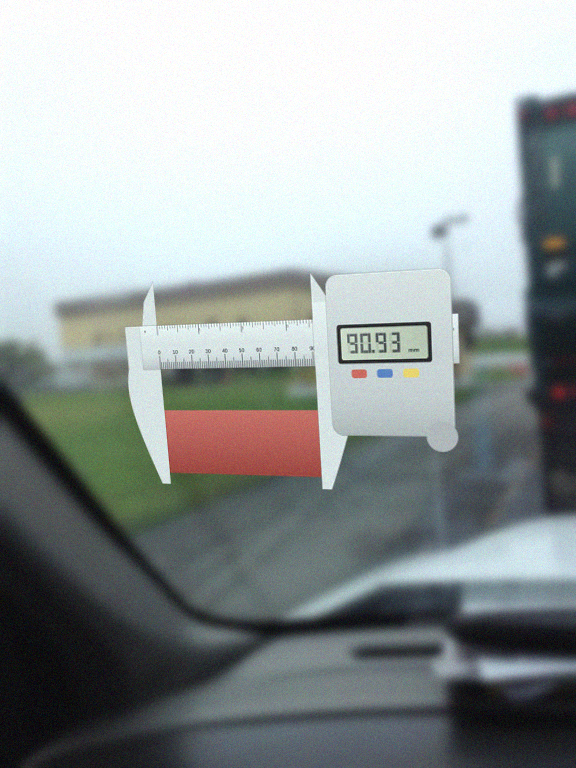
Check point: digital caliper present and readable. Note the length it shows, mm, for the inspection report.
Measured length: 90.93 mm
